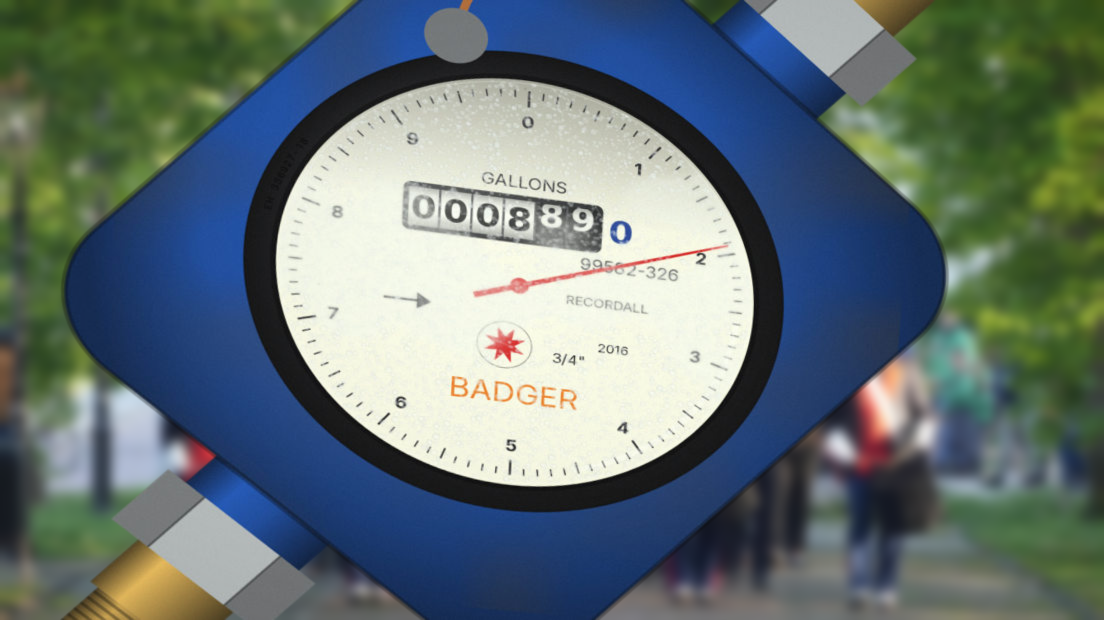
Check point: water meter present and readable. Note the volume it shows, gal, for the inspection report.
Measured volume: 8891.9 gal
